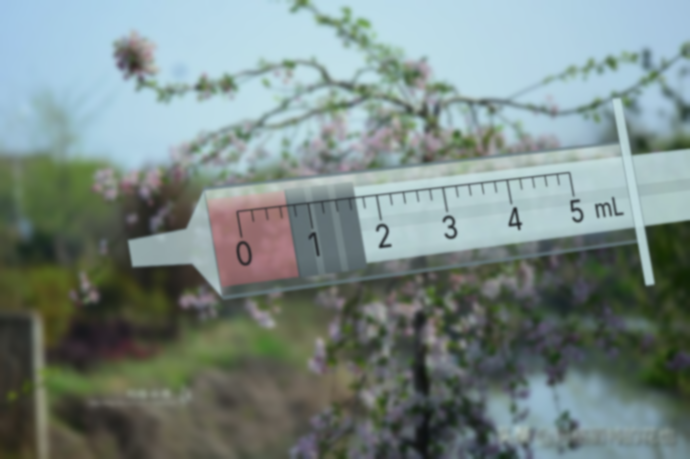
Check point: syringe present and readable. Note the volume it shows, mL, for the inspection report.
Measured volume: 0.7 mL
